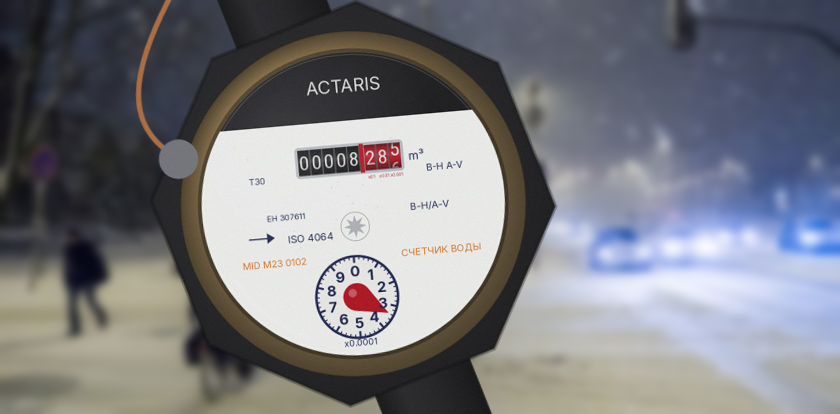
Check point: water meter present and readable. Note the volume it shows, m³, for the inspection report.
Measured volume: 8.2853 m³
